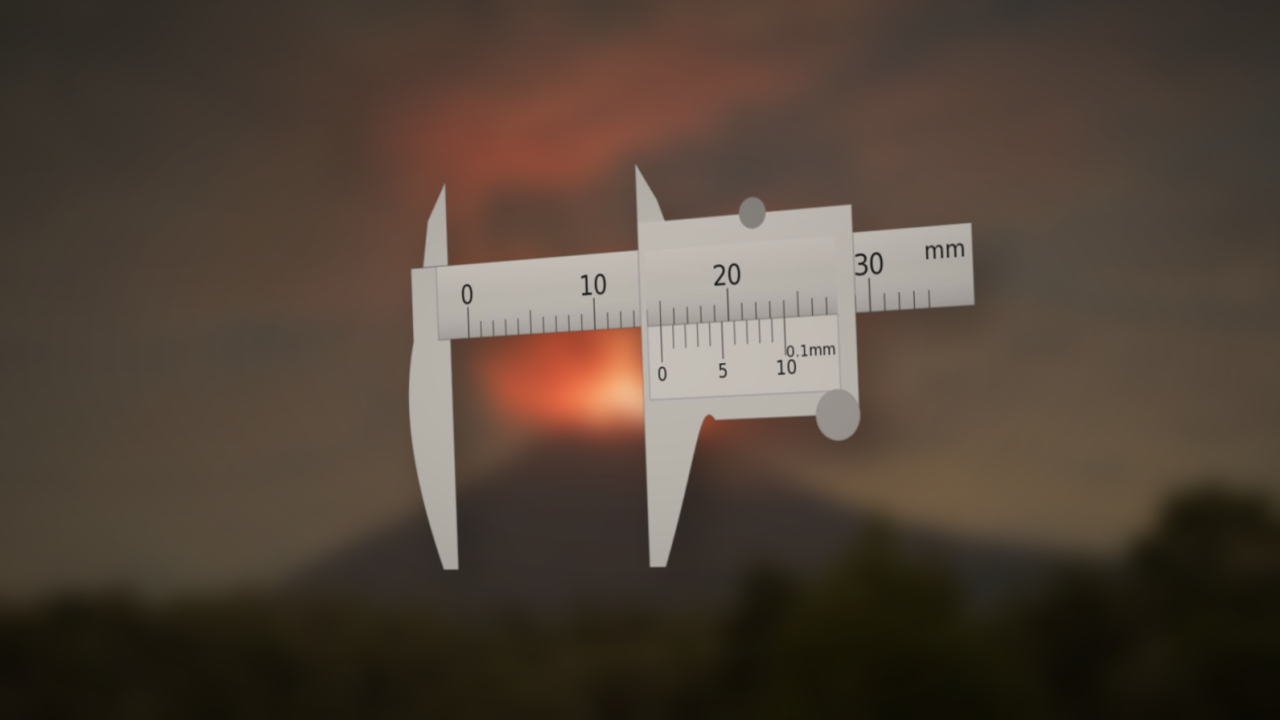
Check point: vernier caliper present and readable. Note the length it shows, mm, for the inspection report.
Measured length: 15.0 mm
